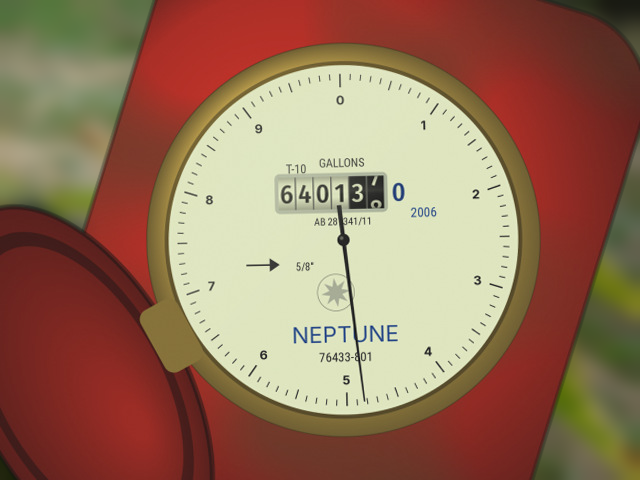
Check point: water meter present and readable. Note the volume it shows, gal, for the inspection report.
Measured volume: 6401374.8 gal
